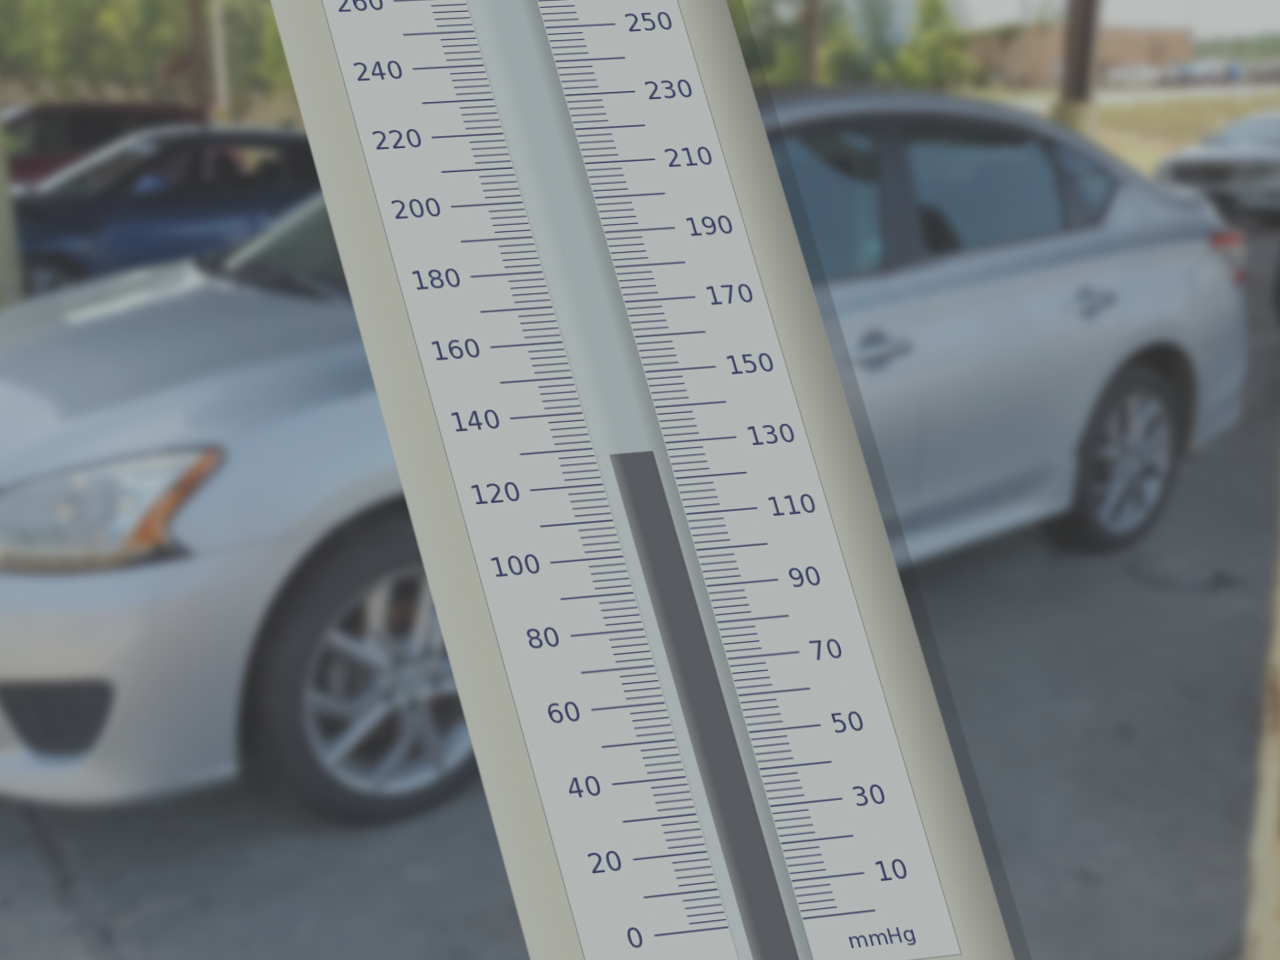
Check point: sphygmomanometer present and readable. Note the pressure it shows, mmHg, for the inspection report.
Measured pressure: 128 mmHg
